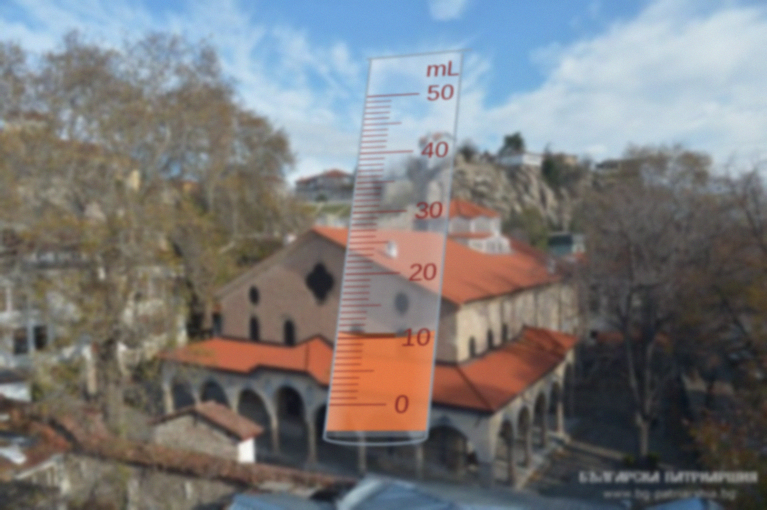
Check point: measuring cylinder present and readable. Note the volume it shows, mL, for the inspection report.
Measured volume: 10 mL
